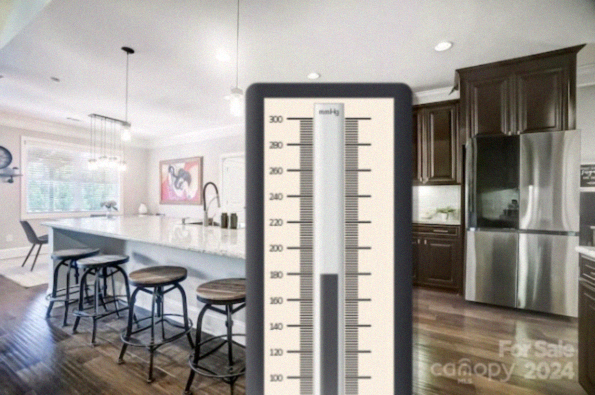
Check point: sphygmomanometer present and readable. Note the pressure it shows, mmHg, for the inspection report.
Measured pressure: 180 mmHg
